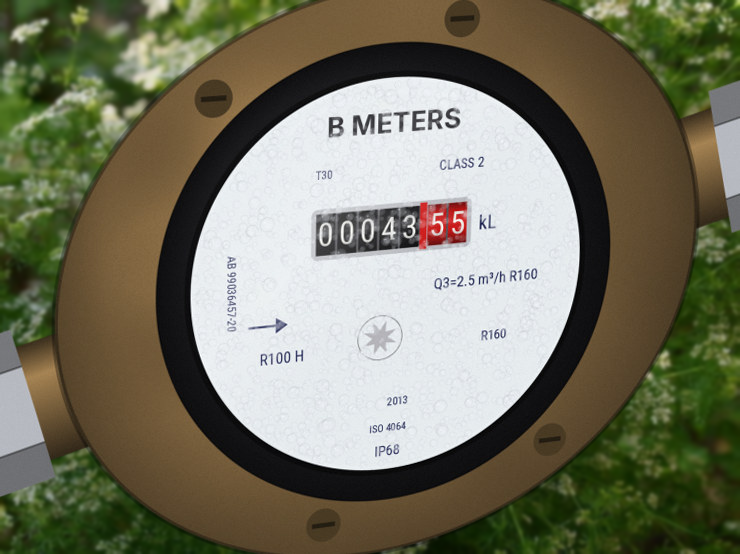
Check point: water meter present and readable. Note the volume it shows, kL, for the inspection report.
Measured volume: 43.55 kL
